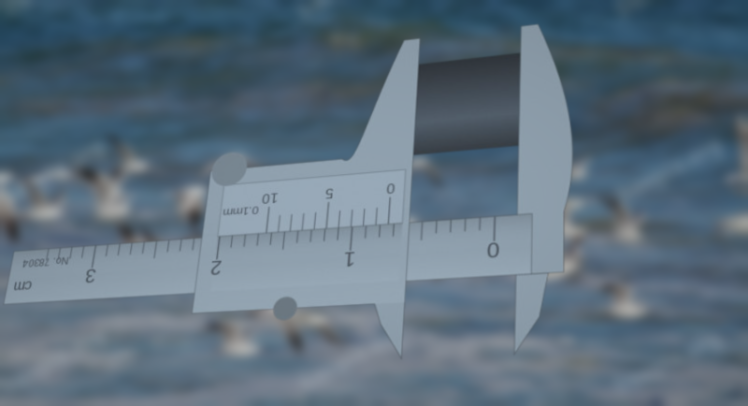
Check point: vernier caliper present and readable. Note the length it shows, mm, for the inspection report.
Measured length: 7.4 mm
